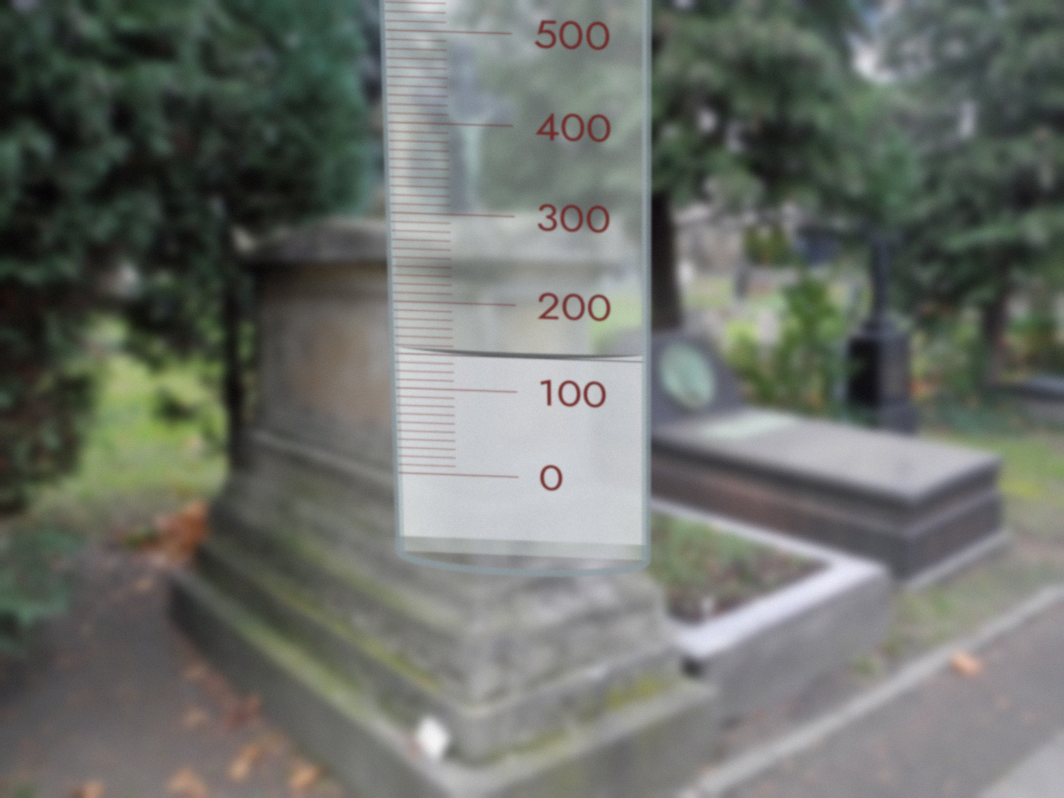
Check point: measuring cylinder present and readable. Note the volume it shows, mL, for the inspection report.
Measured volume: 140 mL
